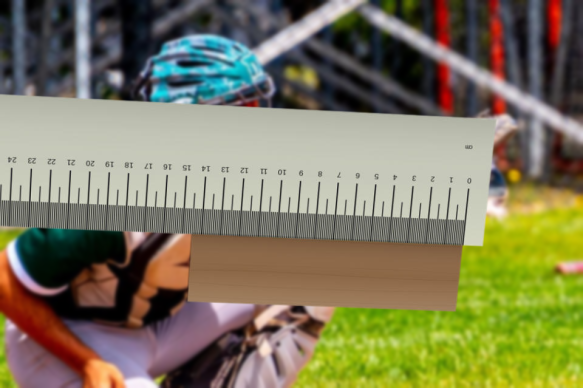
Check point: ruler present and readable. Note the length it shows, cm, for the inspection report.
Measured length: 14.5 cm
